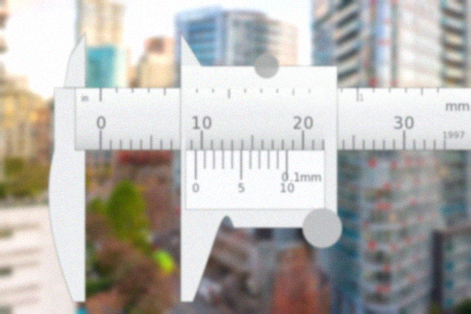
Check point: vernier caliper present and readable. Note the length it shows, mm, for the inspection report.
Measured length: 9.4 mm
